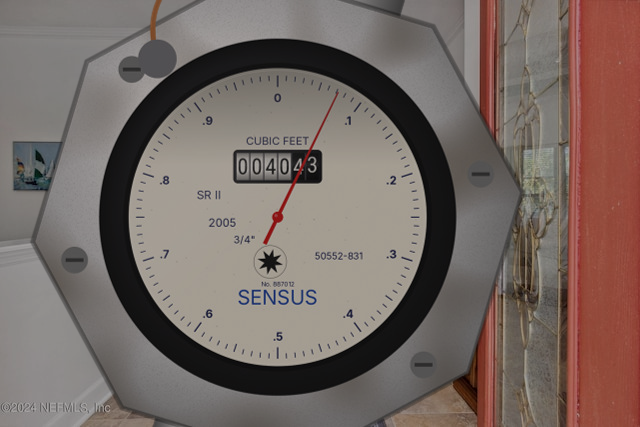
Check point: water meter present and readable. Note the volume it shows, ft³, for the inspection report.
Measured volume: 4043.07 ft³
